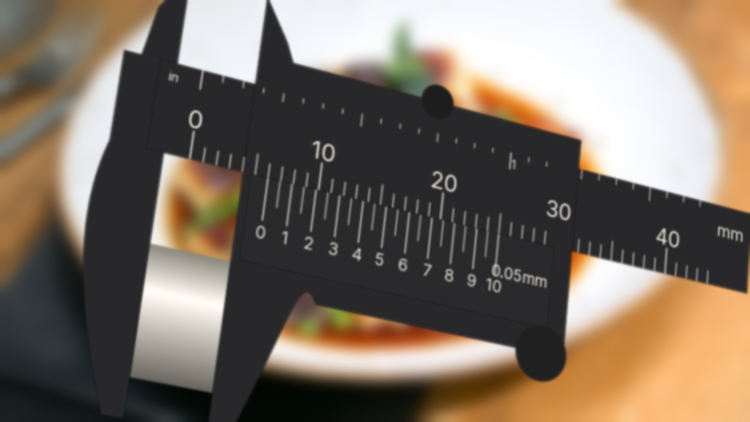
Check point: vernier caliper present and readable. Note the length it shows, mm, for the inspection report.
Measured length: 6.0 mm
